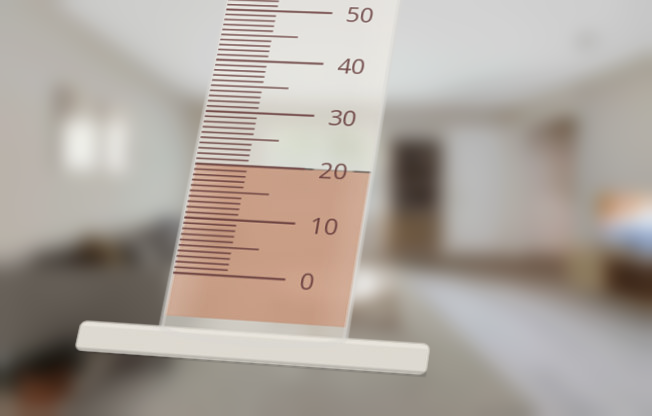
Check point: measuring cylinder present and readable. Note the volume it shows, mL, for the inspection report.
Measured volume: 20 mL
